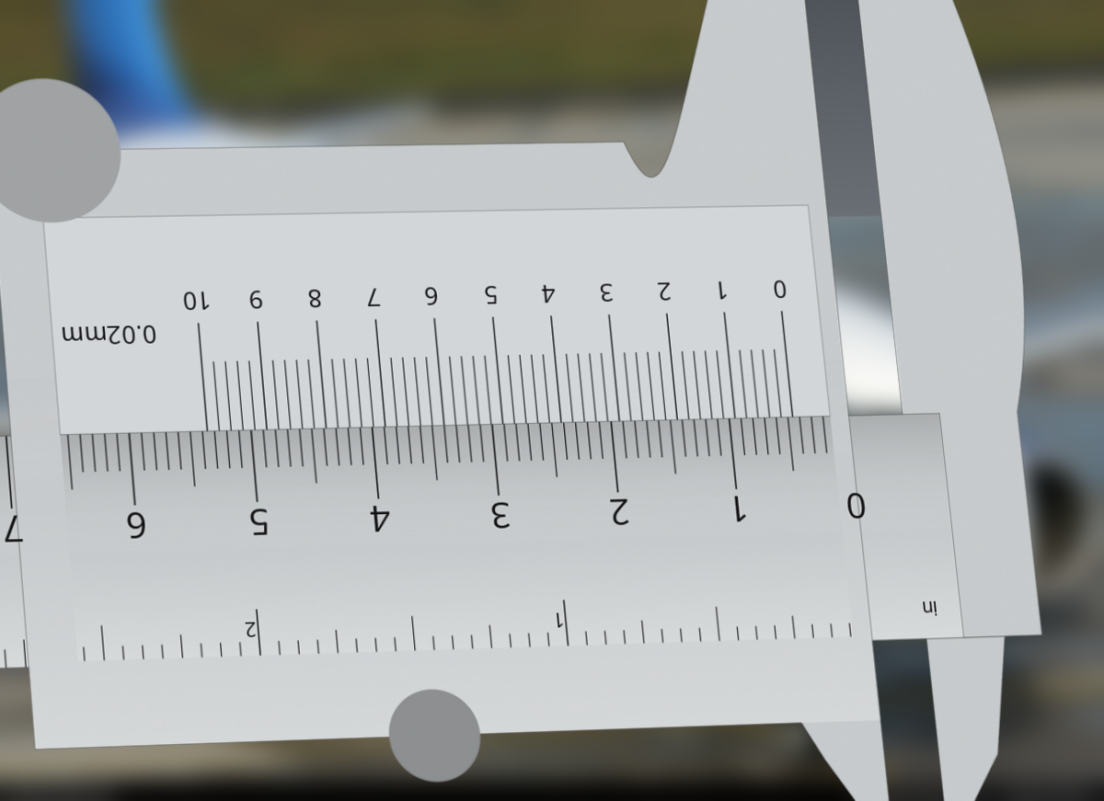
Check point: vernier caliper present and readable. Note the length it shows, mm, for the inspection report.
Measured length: 4.6 mm
